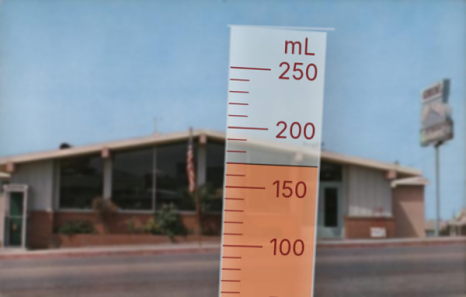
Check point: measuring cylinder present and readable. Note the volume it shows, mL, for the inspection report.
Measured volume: 170 mL
